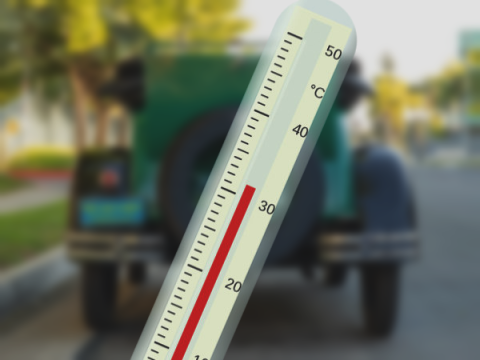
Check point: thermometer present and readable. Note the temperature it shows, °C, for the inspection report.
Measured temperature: 31.5 °C
